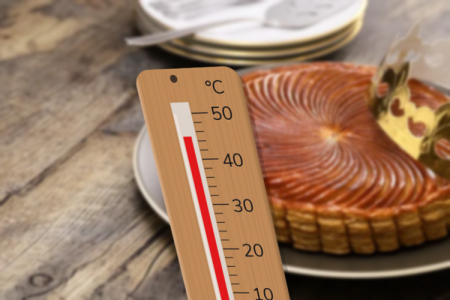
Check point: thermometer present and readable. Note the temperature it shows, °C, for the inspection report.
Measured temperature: 45 °C
